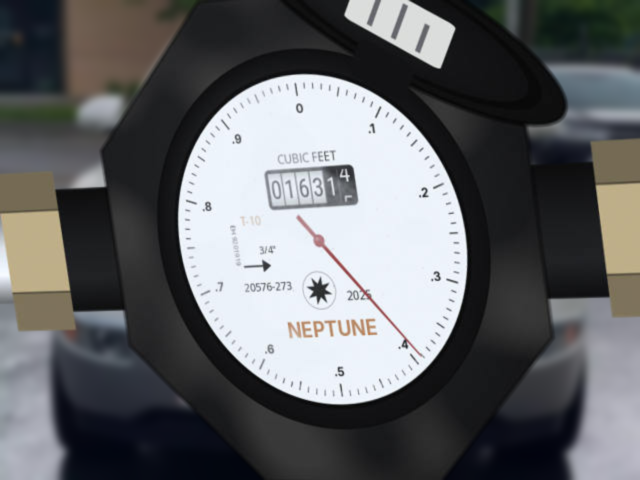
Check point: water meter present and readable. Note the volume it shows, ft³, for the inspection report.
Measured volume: 16314.39 ft³
